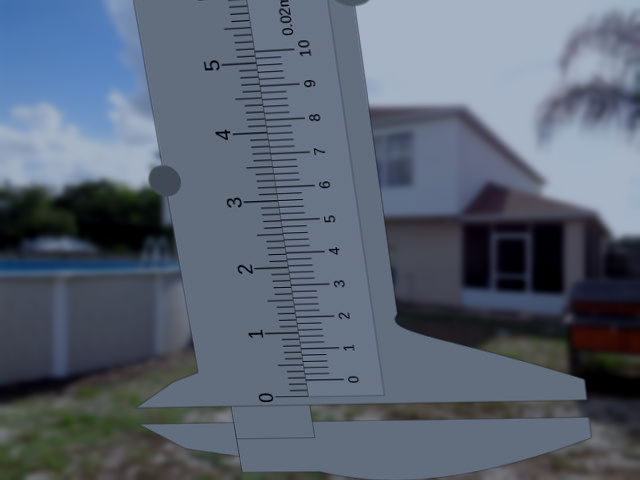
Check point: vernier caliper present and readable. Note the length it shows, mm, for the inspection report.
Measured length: 2.6 mm
